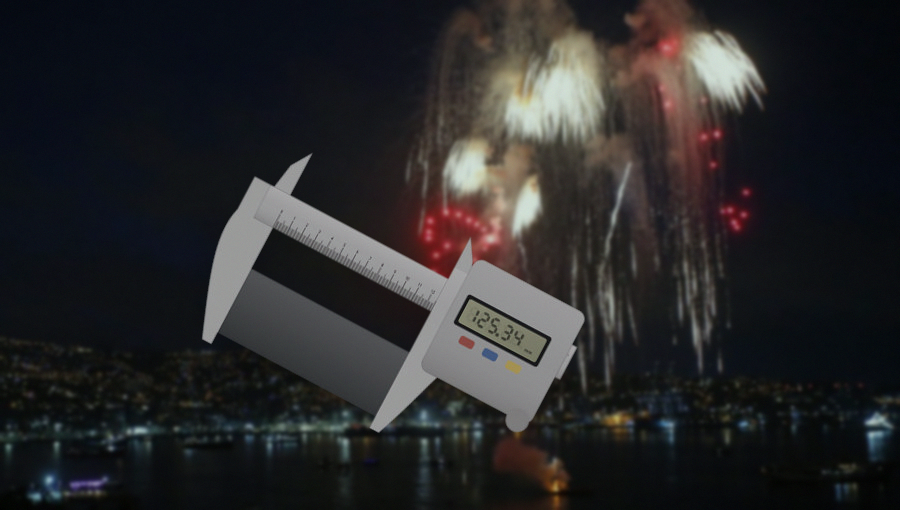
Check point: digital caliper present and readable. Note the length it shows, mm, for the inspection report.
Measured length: 125.34 mm
